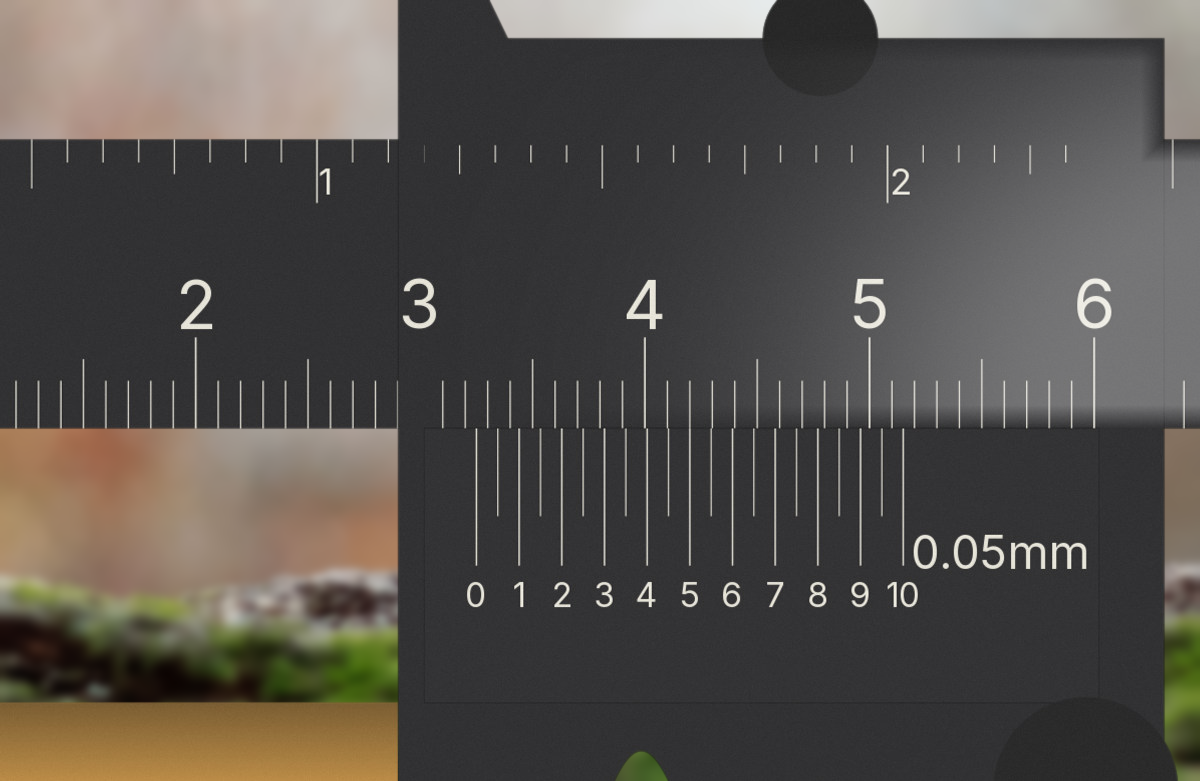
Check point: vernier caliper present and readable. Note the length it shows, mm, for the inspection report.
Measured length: 32.5 mm
